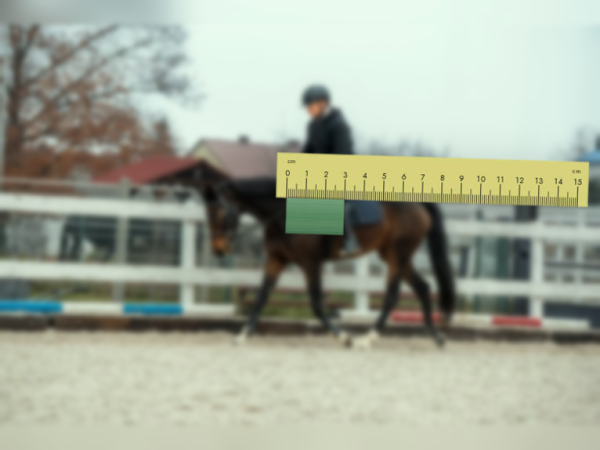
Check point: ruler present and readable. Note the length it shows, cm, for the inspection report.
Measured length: 3 cm
